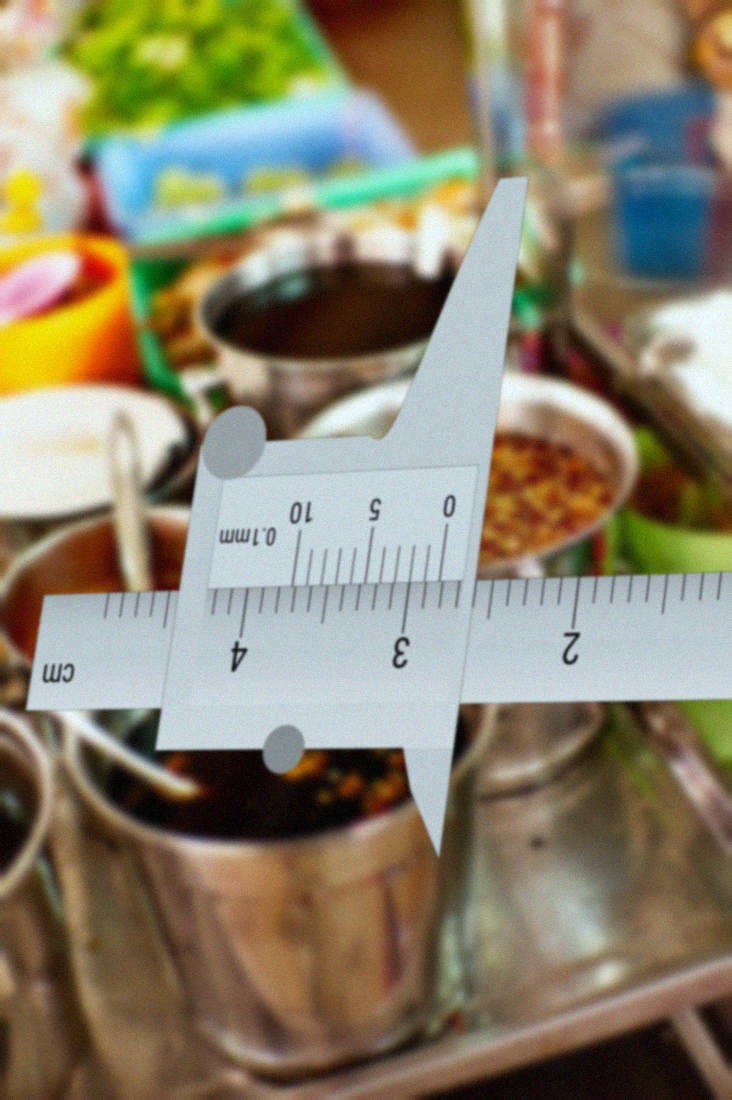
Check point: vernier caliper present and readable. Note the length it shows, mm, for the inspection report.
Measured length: 28.2 mm
